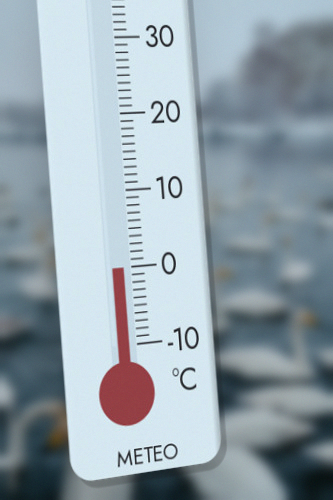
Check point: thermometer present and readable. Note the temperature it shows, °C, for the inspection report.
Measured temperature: 0 °C
